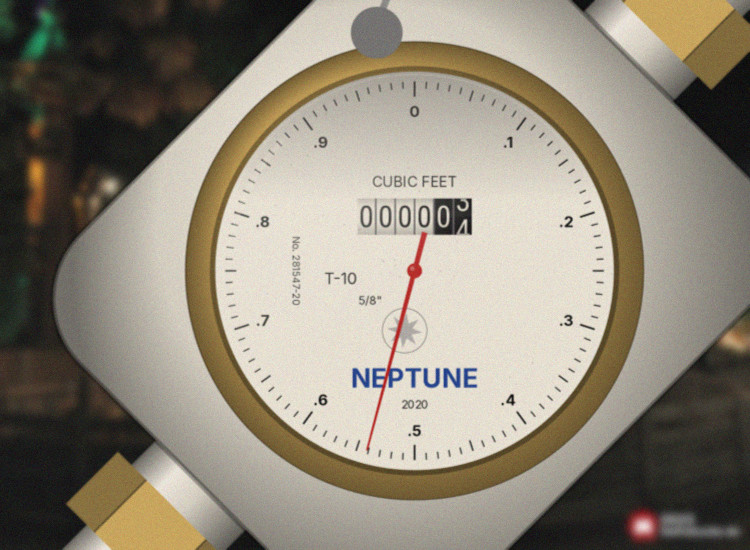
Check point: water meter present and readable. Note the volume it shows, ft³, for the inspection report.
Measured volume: 3.54 ft³
